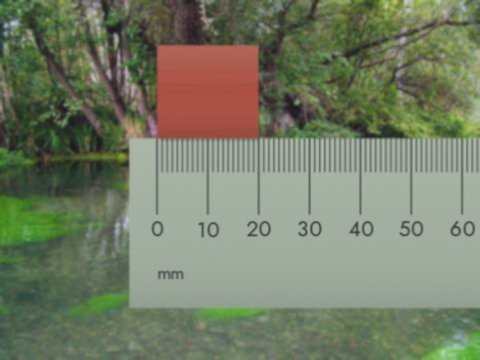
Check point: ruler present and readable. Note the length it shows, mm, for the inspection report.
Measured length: 20 mm
